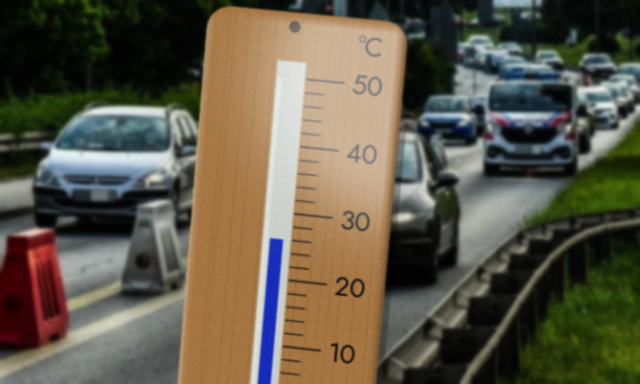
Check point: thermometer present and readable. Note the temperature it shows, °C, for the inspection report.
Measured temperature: 26 °C
